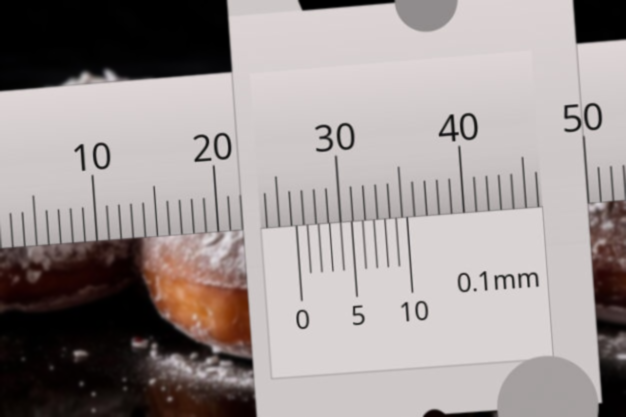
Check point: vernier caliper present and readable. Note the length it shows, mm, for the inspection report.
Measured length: 26.4 mm
